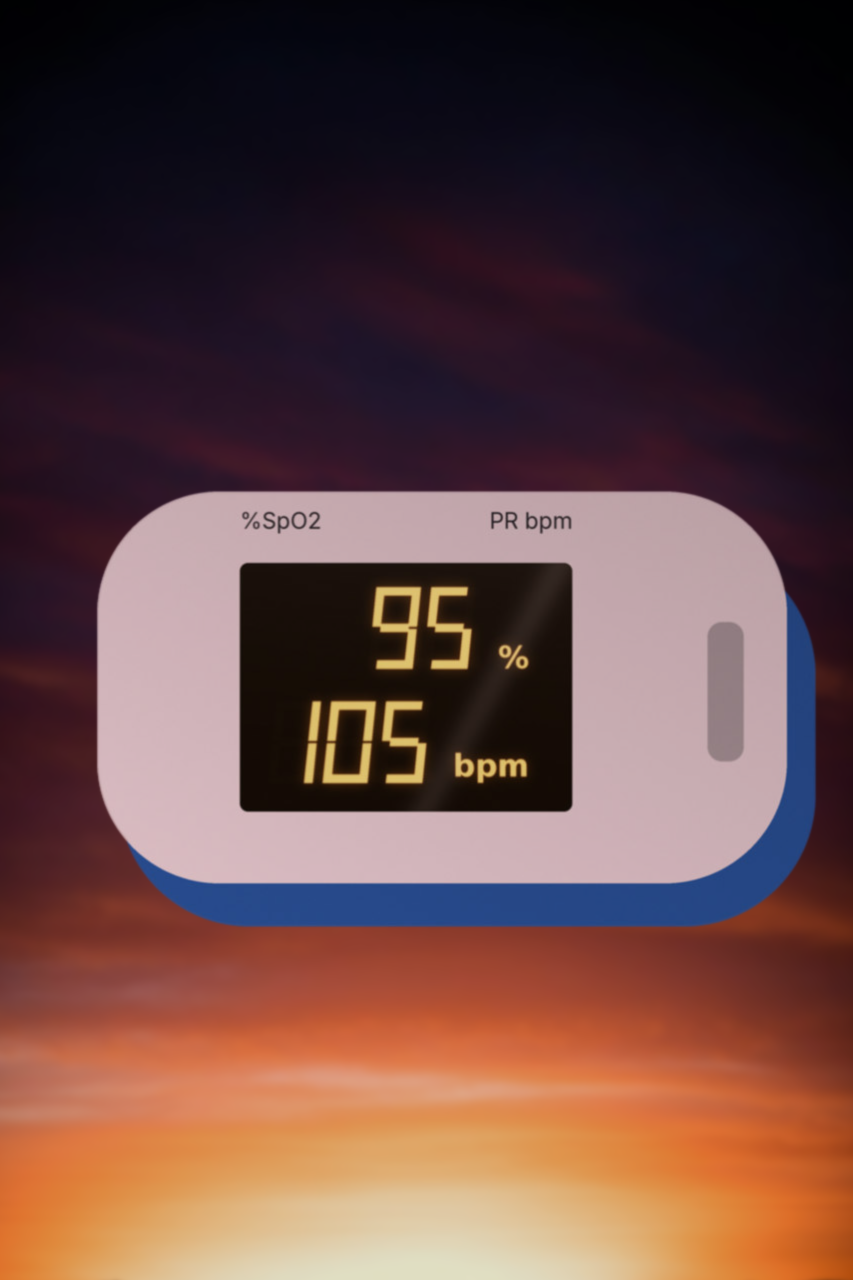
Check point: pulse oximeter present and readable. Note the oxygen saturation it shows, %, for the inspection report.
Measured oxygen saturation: 95 %
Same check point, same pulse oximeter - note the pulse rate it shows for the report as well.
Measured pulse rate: 105 bpm
